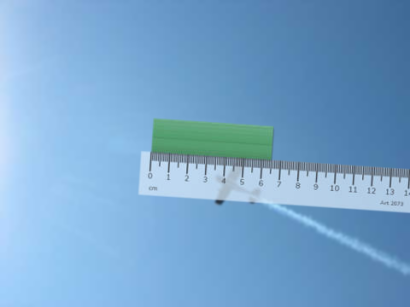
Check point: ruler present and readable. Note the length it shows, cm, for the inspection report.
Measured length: 6.5 cm
